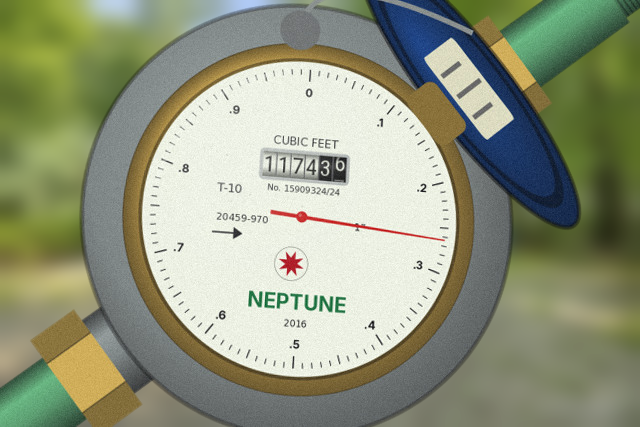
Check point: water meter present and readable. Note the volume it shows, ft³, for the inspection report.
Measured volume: 117436.26 ft³
